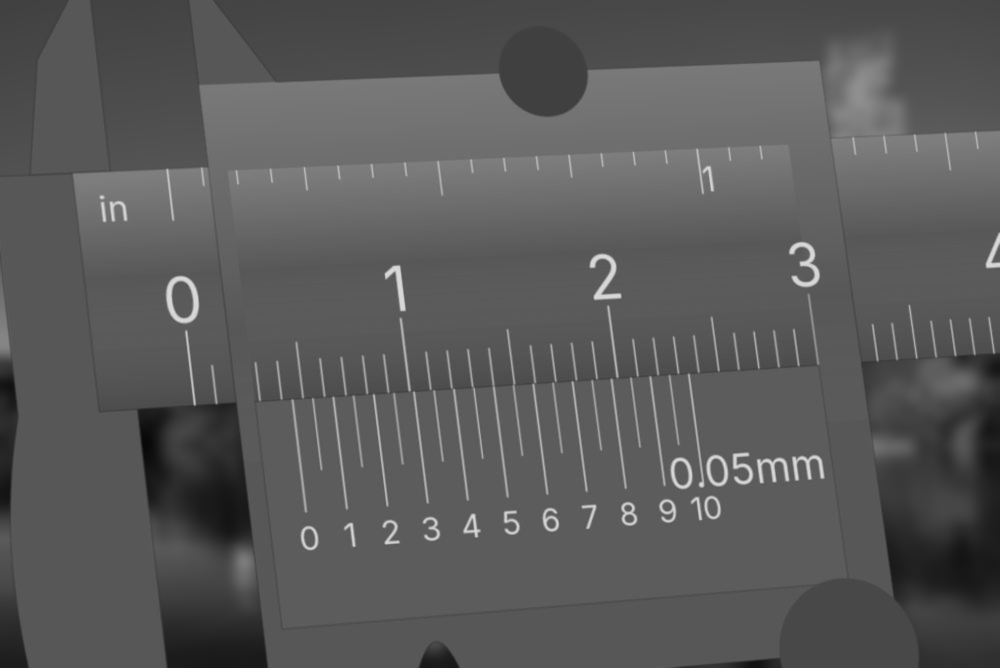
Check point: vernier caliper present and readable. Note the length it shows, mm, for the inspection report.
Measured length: 4.5 mm
